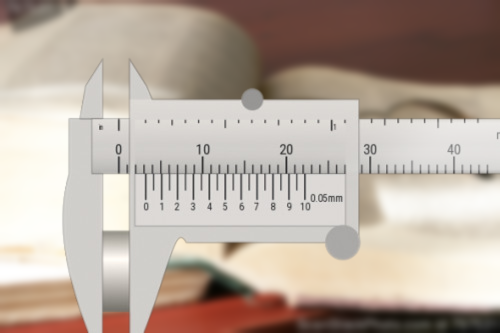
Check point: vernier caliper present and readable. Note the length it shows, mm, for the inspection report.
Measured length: 3.2 mm
